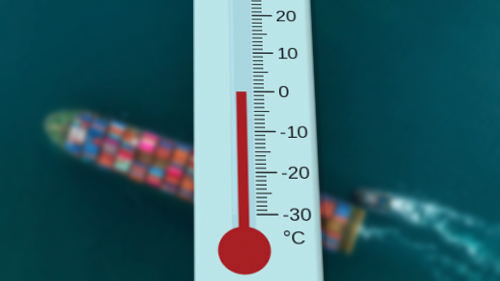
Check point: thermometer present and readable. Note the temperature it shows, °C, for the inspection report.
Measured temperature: 0 °C
